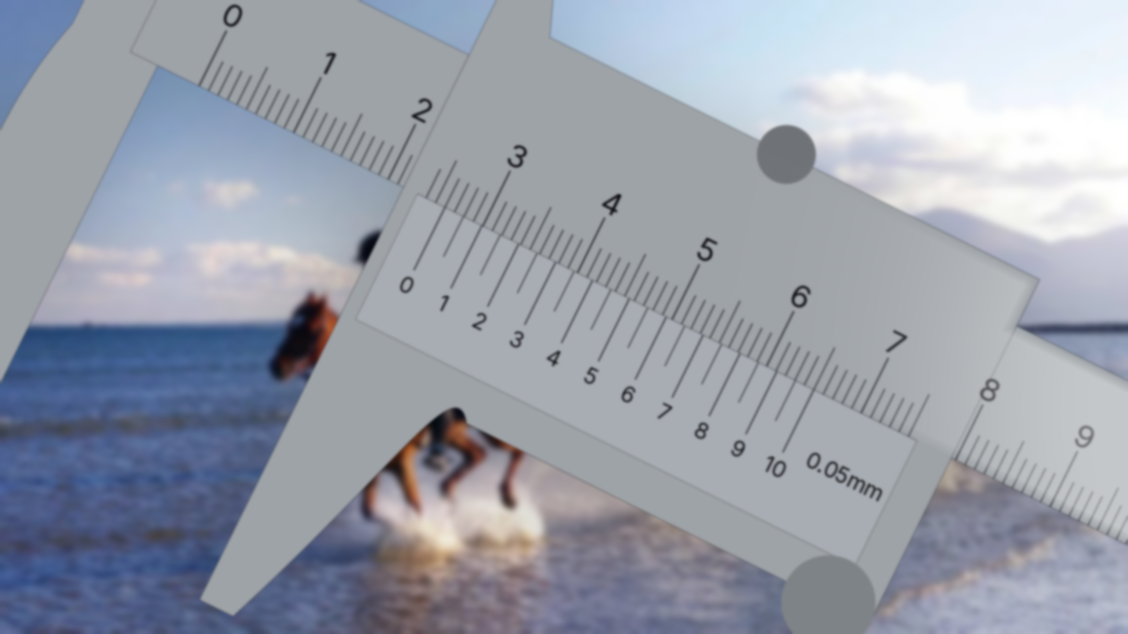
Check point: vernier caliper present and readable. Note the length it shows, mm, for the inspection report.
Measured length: 26.0 mm
